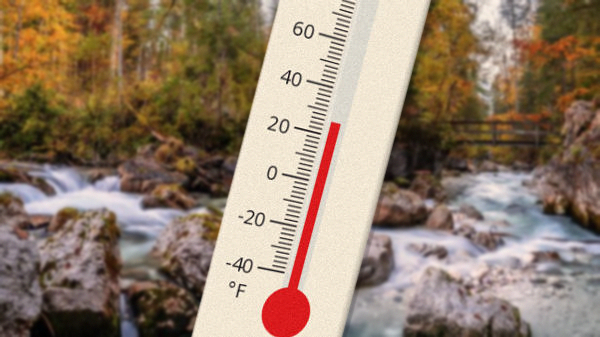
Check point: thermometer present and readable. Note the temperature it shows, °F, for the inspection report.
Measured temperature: 26 °F
